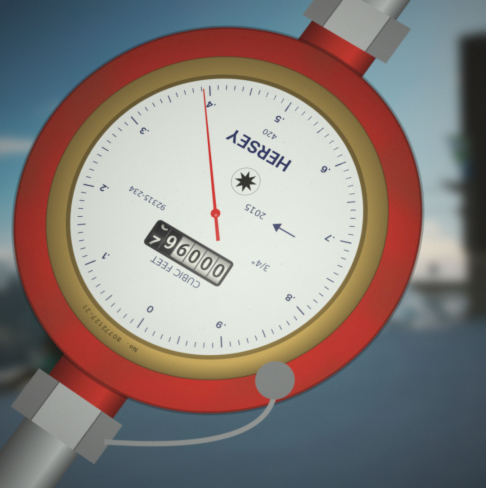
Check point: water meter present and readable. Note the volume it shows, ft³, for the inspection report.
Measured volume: 962.39 ft³
